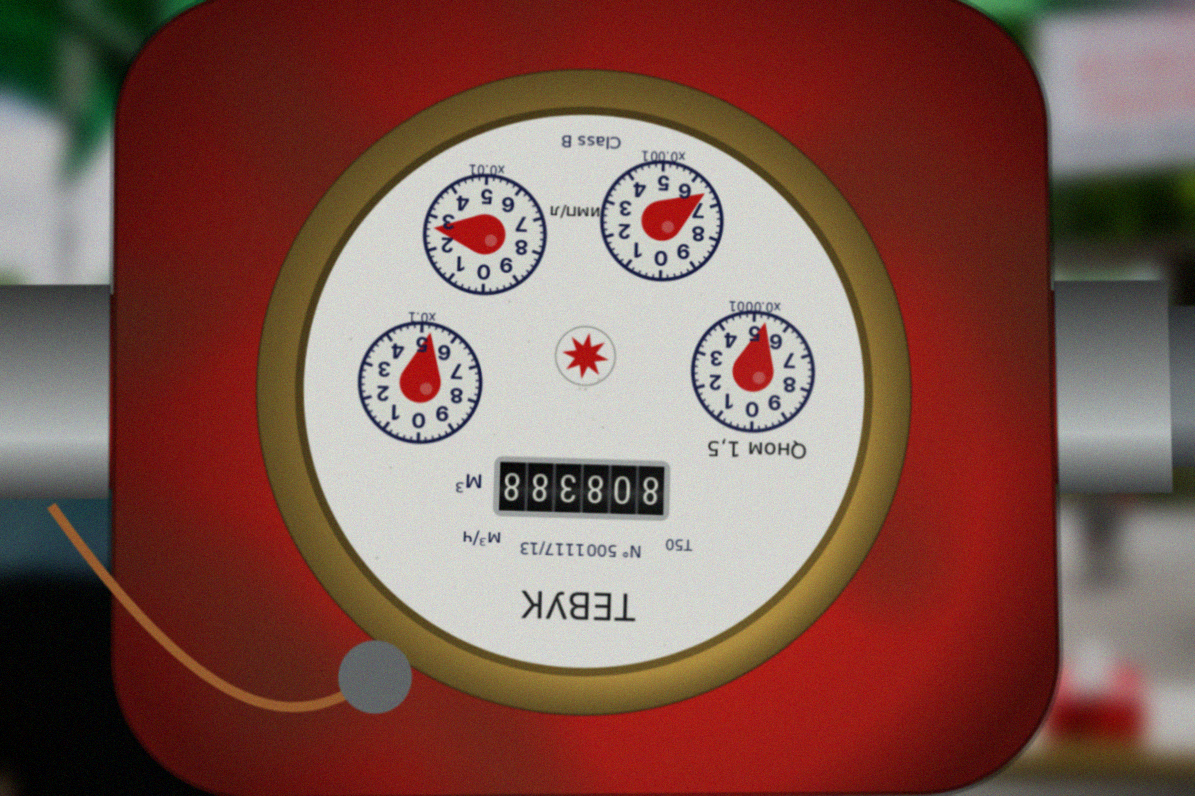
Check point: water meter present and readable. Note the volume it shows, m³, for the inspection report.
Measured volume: 808388.5265 m³
